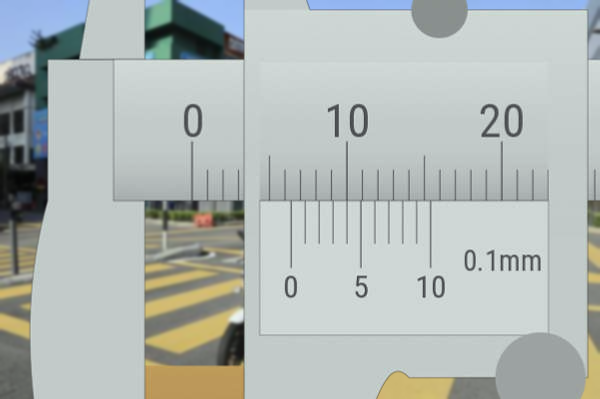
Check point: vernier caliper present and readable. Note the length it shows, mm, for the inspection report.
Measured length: 6.4 mm
